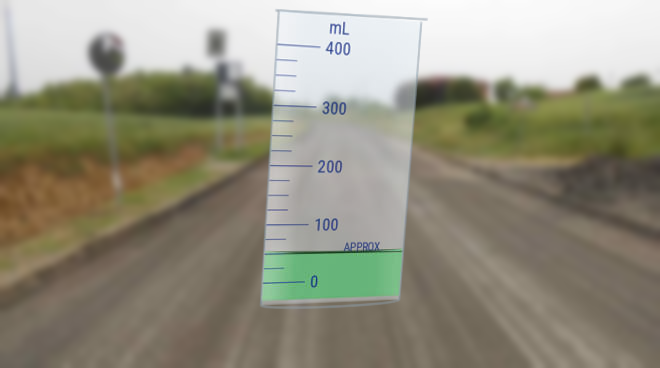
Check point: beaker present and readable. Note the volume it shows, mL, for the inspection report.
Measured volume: 50 mL
